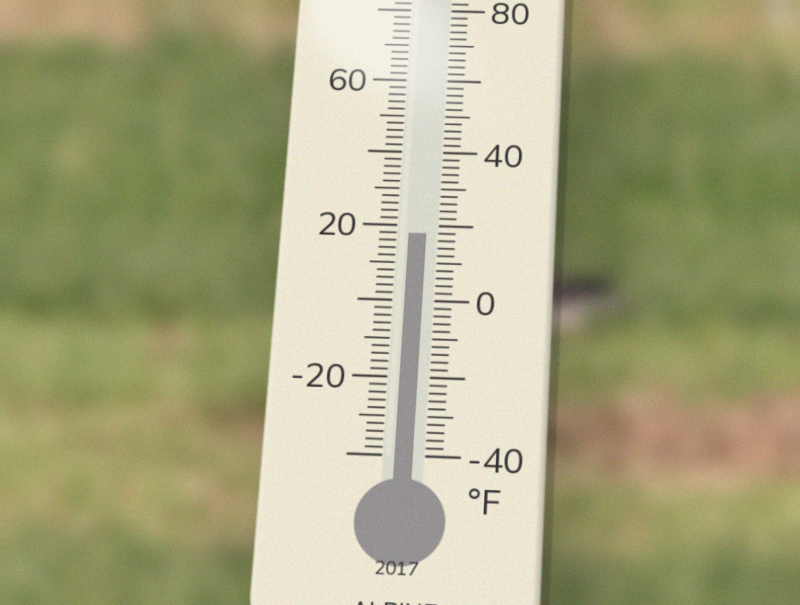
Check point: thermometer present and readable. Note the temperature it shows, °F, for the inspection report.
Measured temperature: 18 °F
